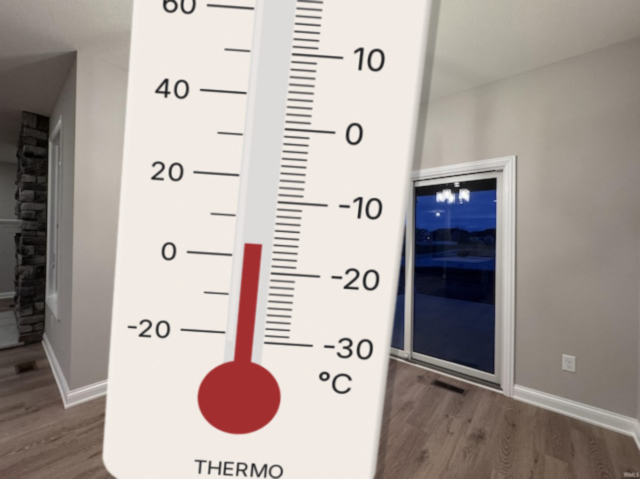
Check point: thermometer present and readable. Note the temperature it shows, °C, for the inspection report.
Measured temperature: -16 °C
